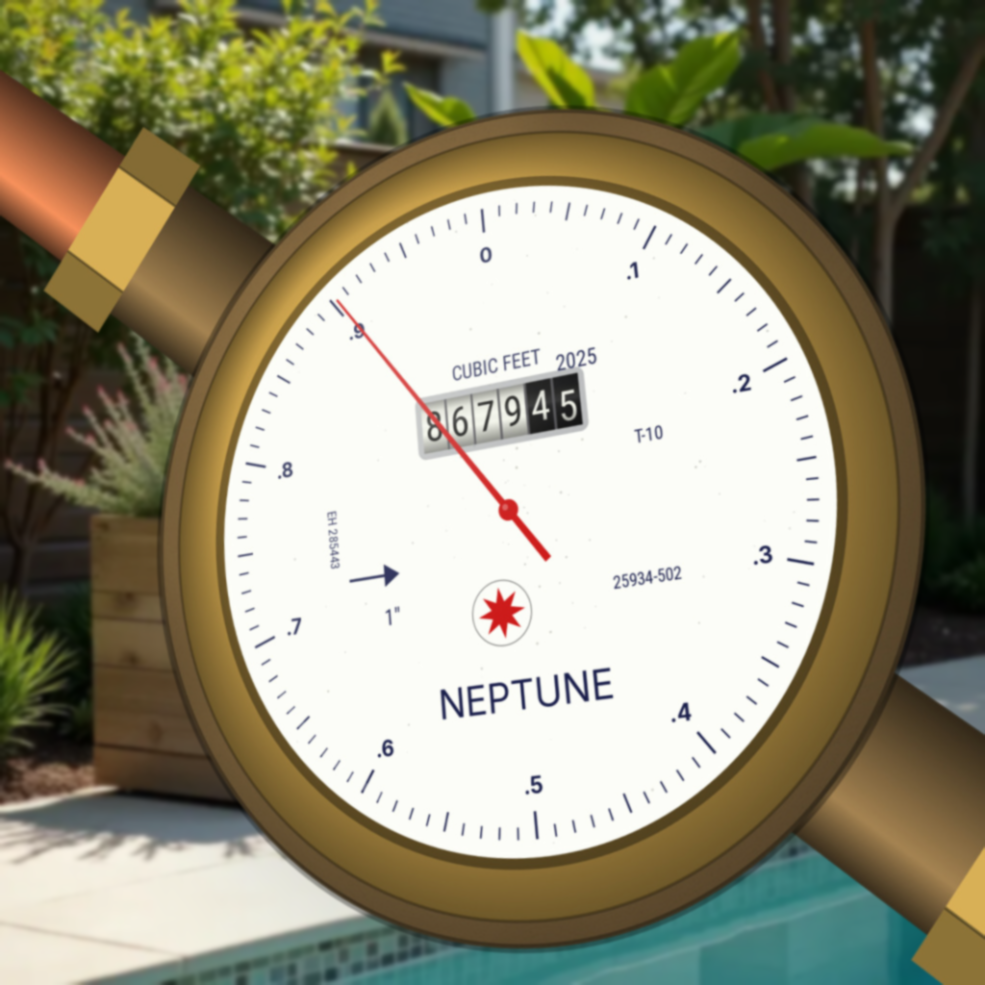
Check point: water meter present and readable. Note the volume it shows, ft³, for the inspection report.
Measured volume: 867944.90 ft³
